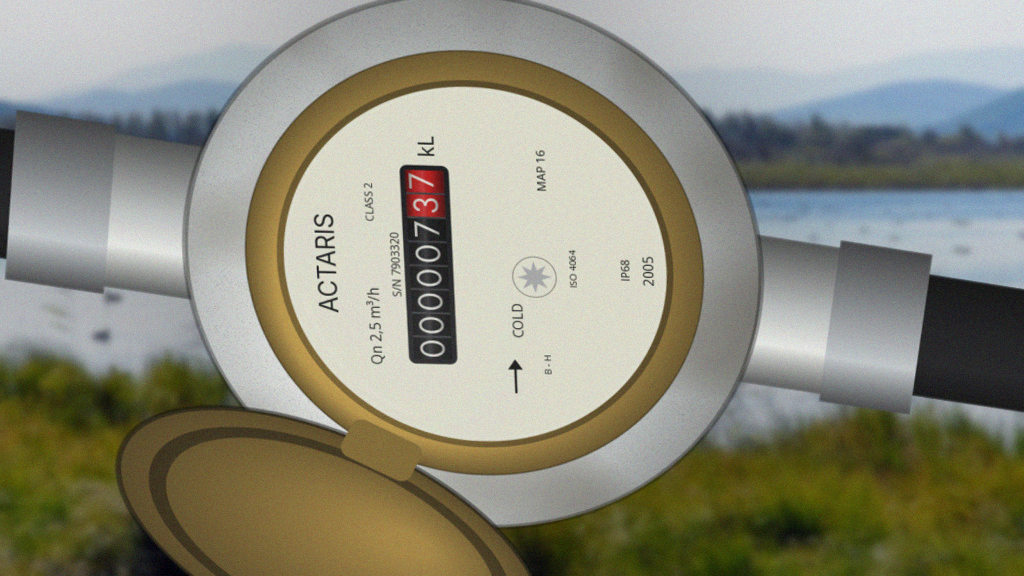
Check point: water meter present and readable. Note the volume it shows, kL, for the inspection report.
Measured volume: 7.37 kL
